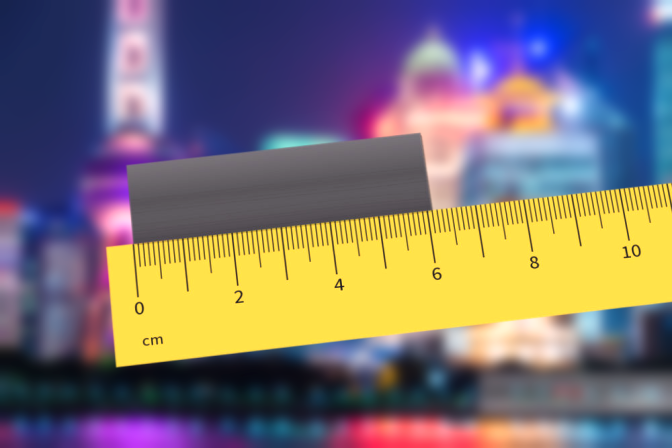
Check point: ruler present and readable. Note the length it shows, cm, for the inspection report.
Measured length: 6.1 cm
